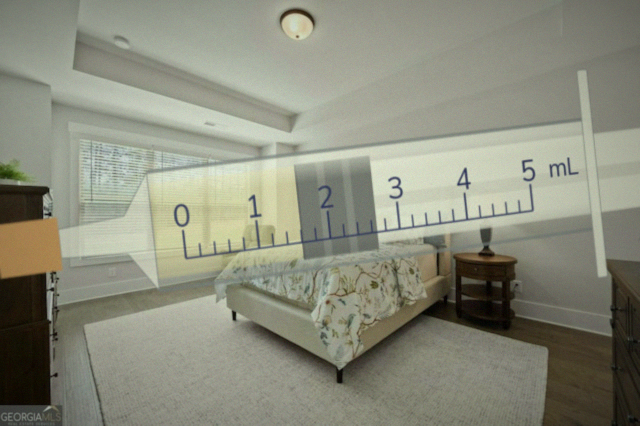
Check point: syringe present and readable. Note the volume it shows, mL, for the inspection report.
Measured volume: 1.6 mL
